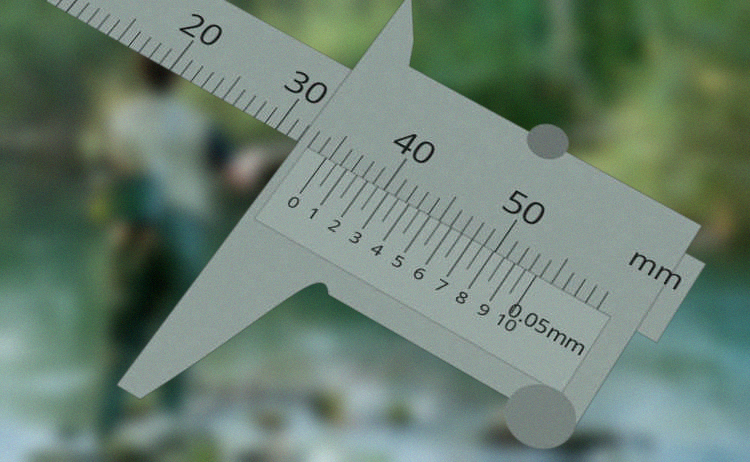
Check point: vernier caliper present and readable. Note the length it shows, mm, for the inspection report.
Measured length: 34.7 mm
